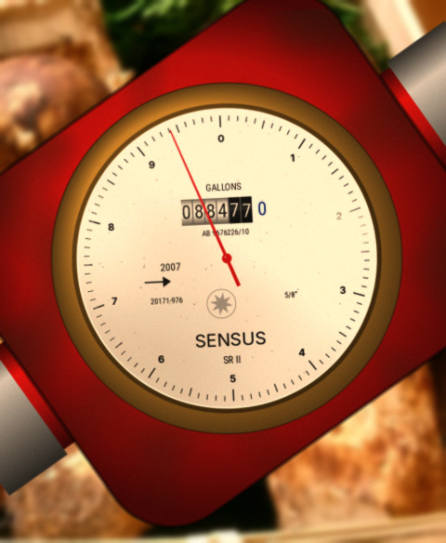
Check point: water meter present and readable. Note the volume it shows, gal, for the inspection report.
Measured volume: 884769.4 gal
